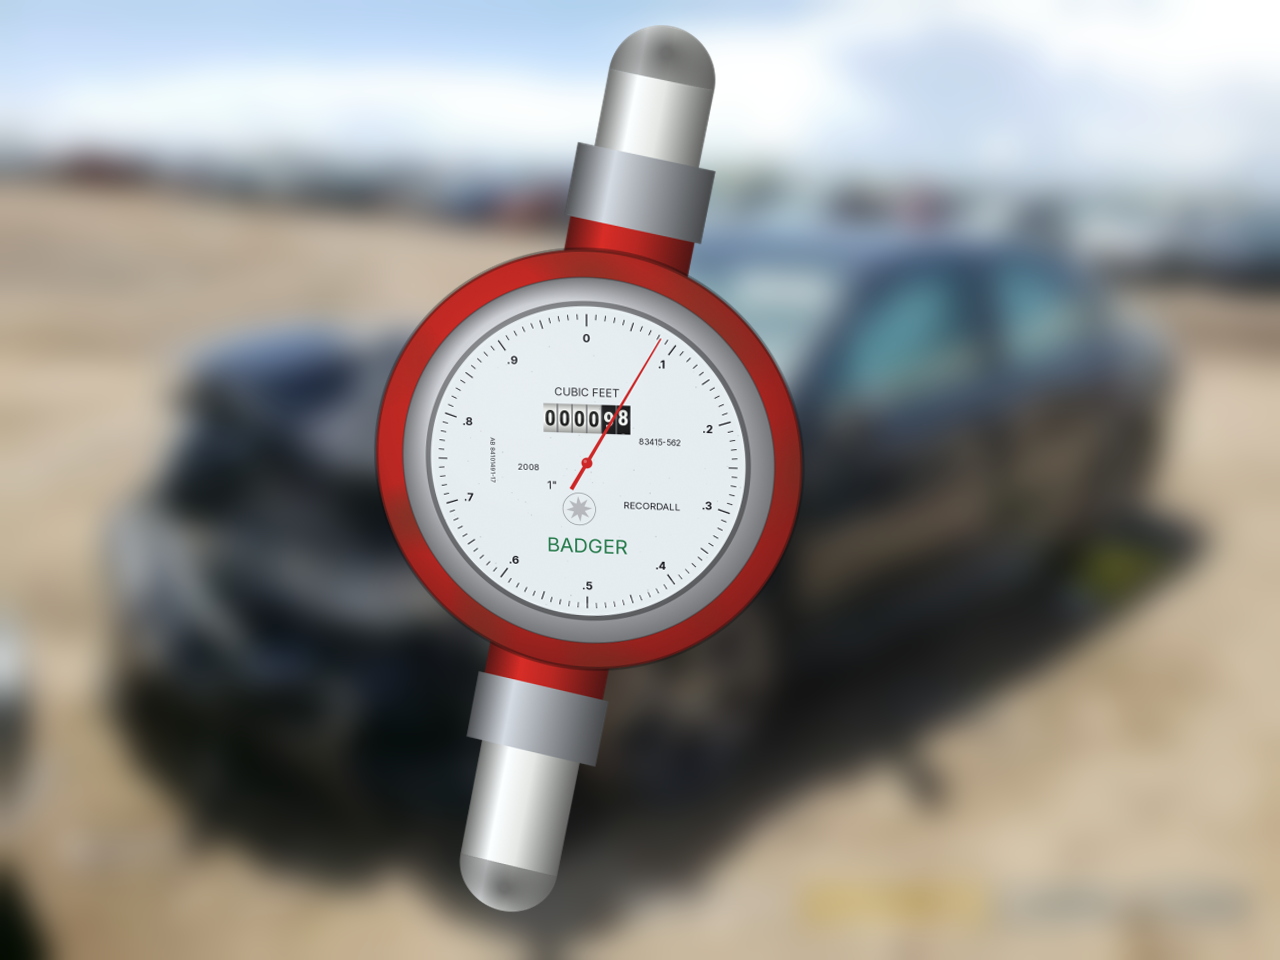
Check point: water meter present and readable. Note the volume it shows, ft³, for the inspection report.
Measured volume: 98.08 ft³
